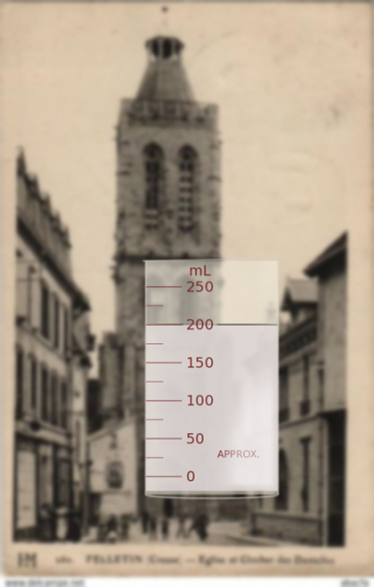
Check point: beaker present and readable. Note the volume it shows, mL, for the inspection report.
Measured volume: 200 mL
